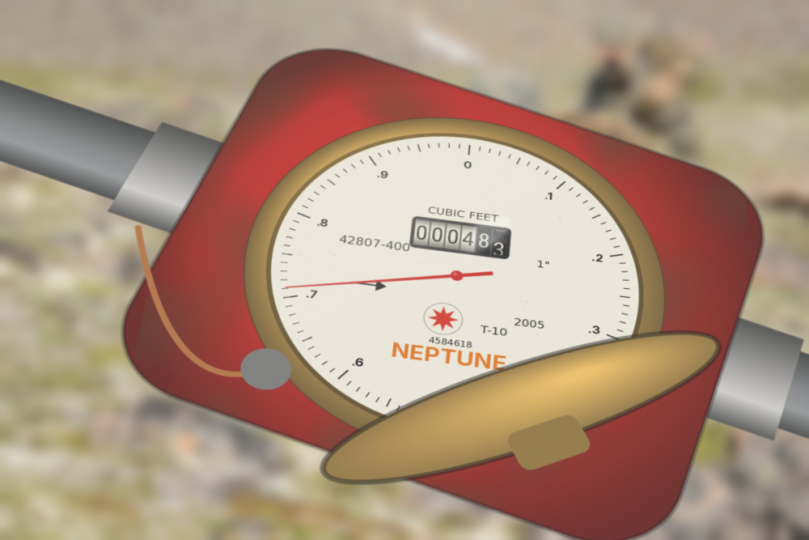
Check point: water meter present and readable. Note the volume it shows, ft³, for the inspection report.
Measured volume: 482.71 ft³
